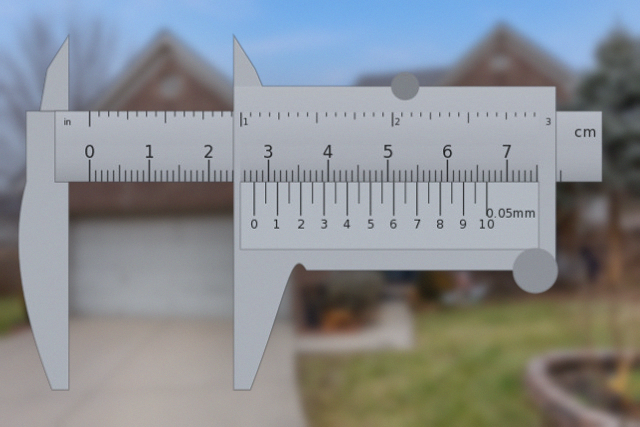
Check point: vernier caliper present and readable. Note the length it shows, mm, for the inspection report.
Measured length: 27.6 mm
